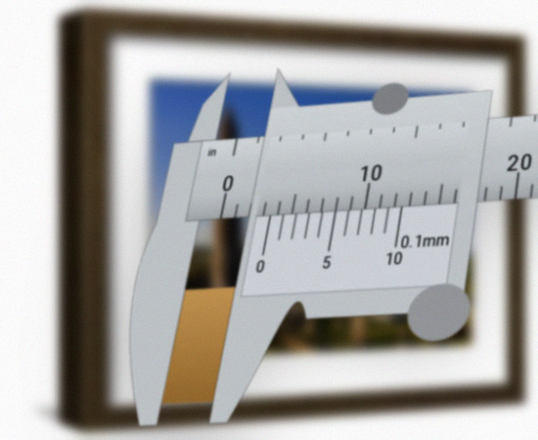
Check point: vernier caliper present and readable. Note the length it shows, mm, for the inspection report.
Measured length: 3.5 mm
